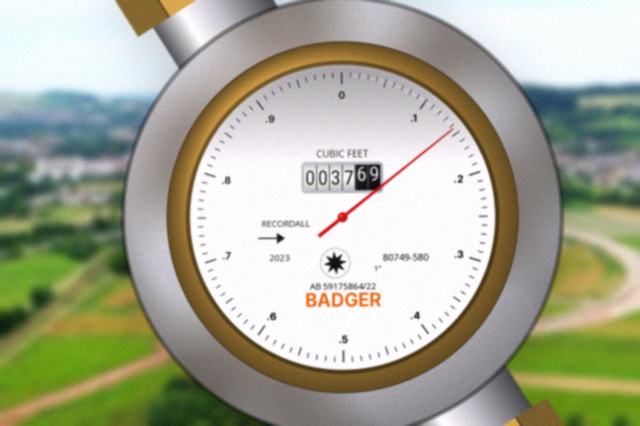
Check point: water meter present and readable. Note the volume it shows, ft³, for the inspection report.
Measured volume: 3769.14 ft³
